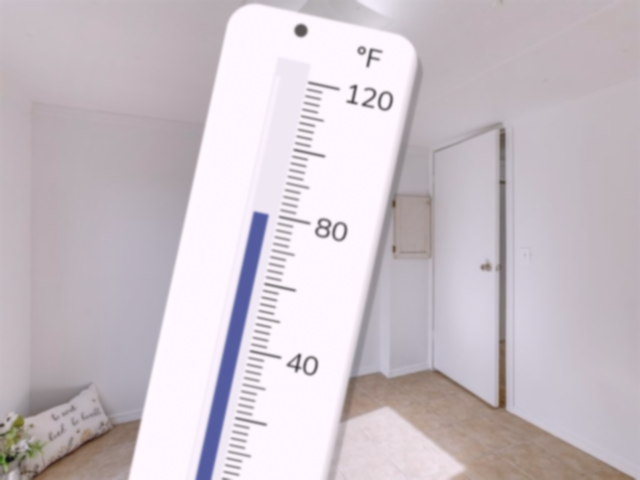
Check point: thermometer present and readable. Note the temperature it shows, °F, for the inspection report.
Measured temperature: 80 °F
